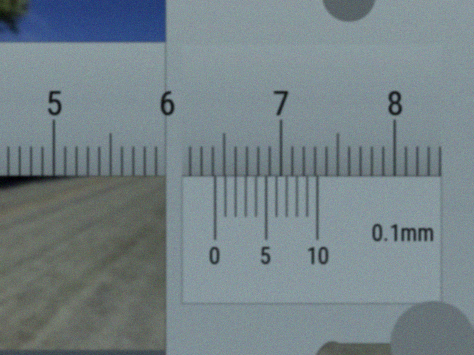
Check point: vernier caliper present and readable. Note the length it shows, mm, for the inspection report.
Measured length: 64.2 mm
